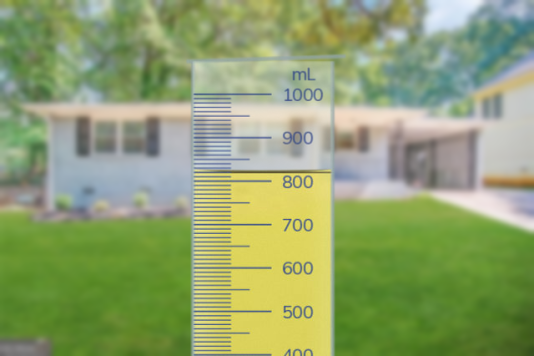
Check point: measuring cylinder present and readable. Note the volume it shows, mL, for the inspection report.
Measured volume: 820 mL
